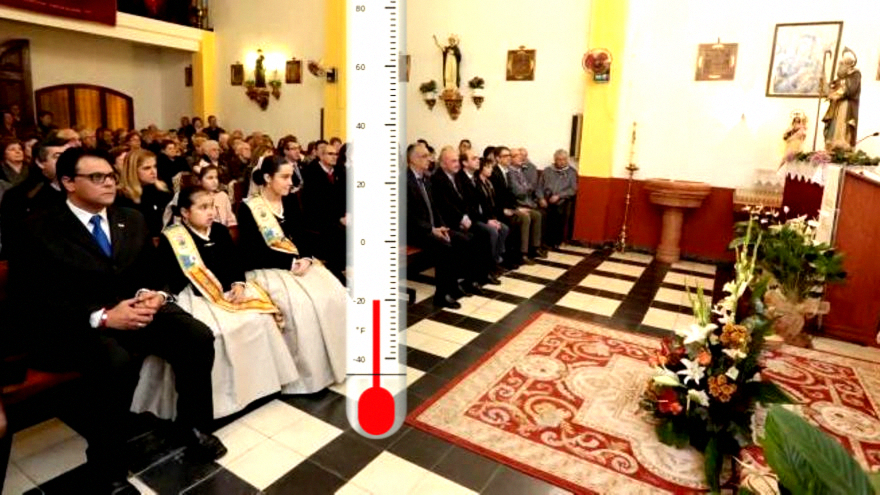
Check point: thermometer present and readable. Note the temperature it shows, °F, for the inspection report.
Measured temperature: -20 °F
